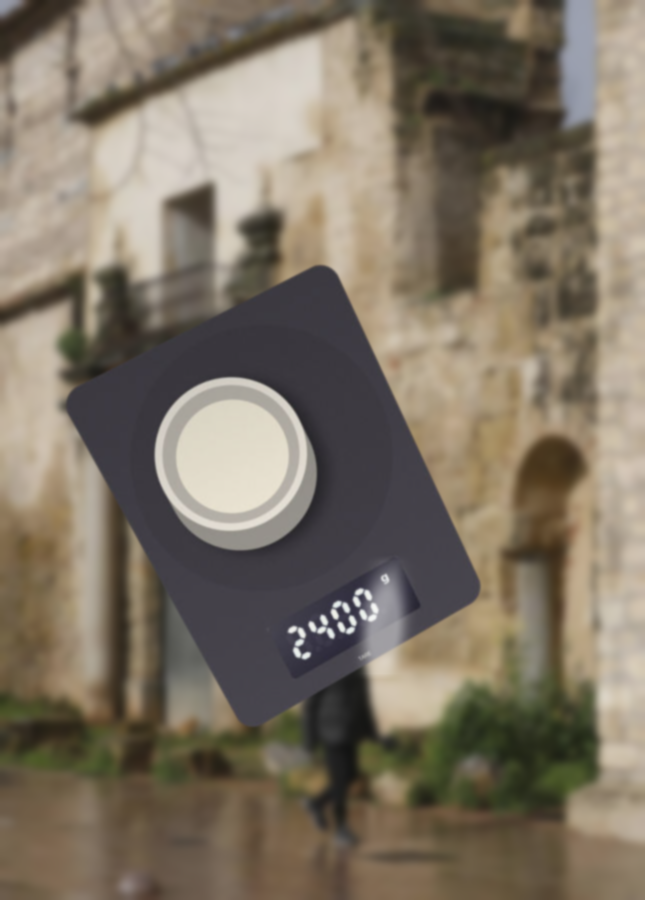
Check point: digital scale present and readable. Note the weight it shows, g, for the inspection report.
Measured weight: 2400 g
